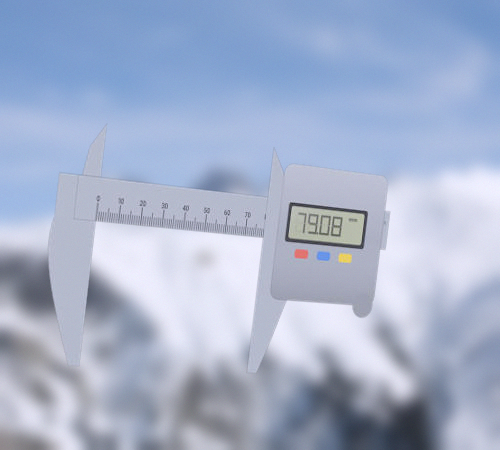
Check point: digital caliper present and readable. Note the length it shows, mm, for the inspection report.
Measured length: 79.08 mm
